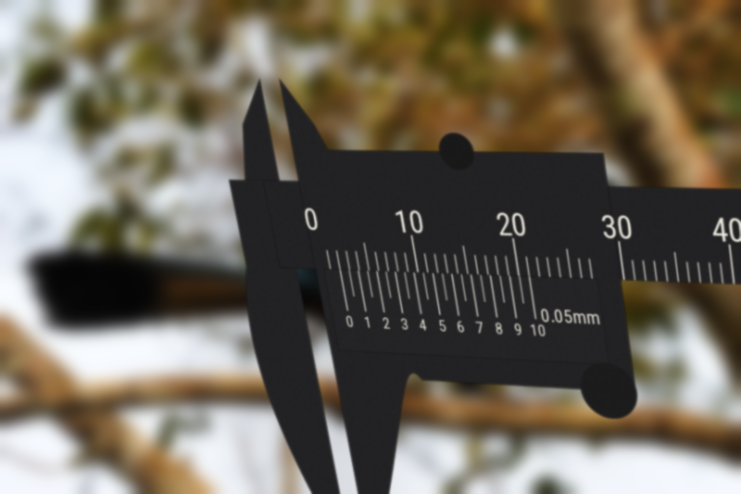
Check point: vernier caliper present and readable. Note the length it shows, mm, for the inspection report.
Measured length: 2.0 mm
